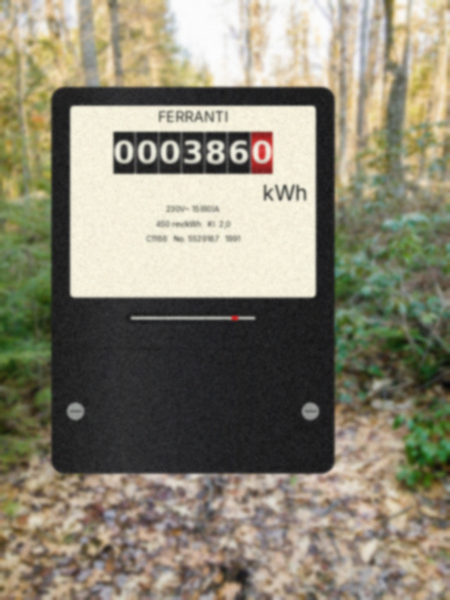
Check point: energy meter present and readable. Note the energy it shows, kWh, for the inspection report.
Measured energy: 386.0 kWh
